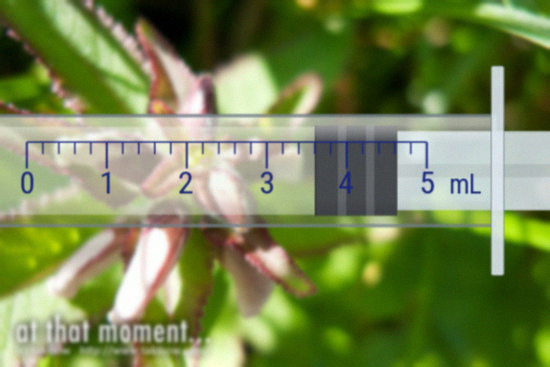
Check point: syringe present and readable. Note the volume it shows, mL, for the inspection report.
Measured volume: 3.6 mL
